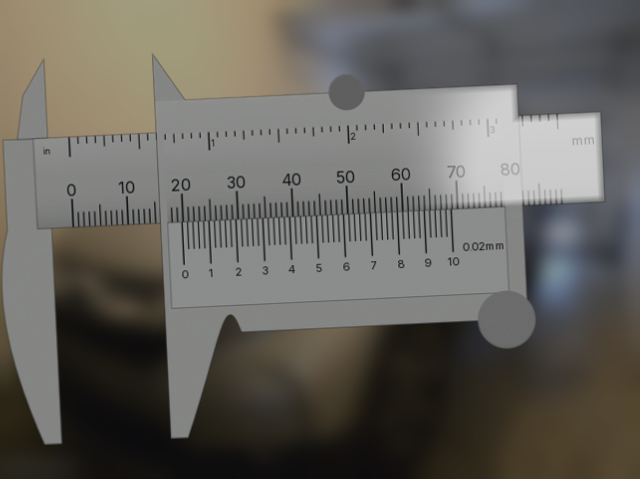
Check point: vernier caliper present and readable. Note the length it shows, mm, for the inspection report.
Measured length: 19.8 mm
